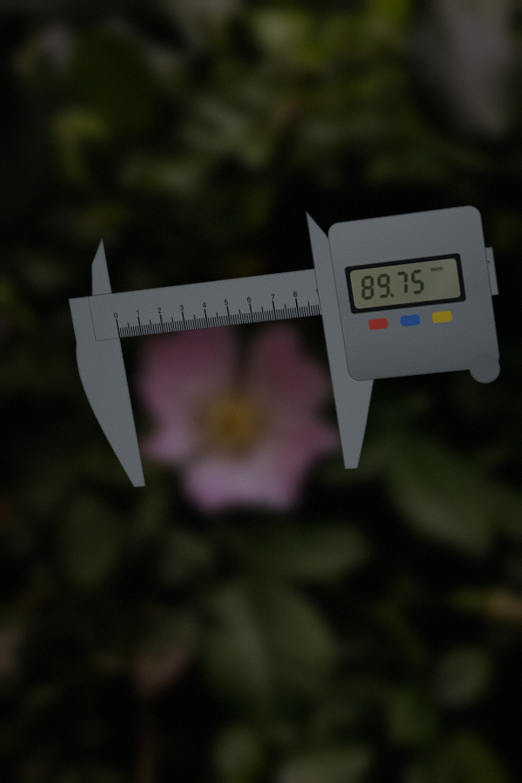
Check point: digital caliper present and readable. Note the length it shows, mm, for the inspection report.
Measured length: 89.75 mm
